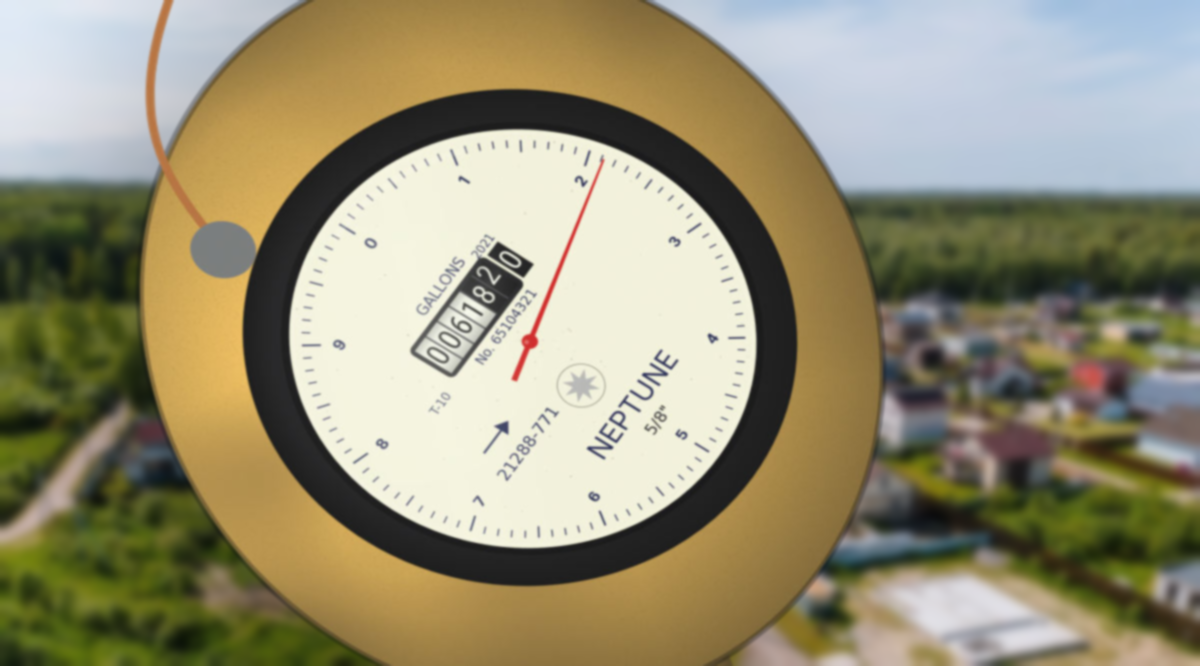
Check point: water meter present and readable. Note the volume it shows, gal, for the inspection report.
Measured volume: 61822.1 gal
